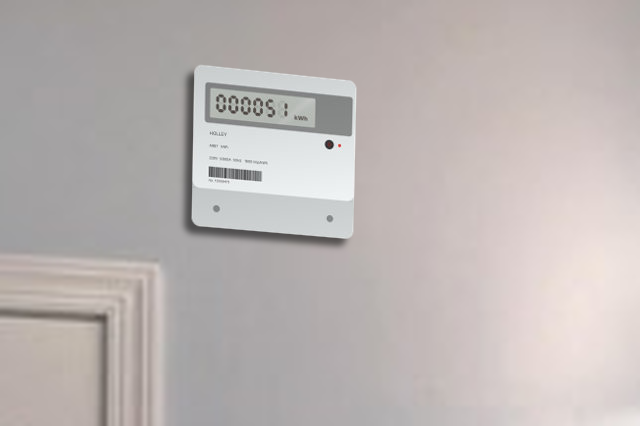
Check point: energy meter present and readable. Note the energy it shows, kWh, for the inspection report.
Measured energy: 51 kWh
